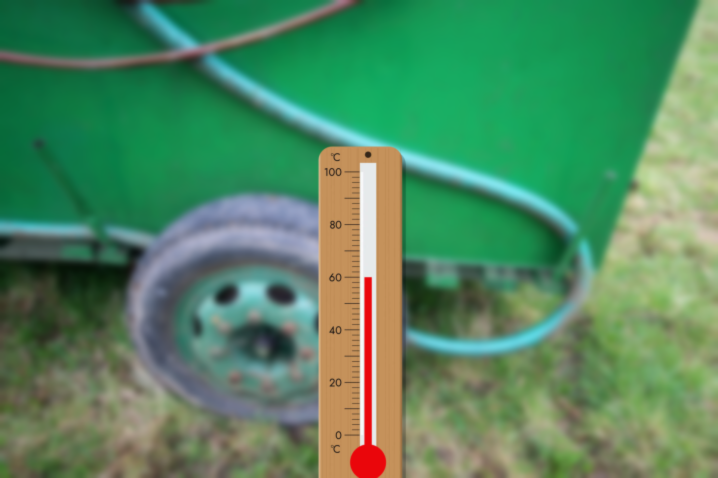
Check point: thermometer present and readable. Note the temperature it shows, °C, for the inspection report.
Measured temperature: 60 °C
